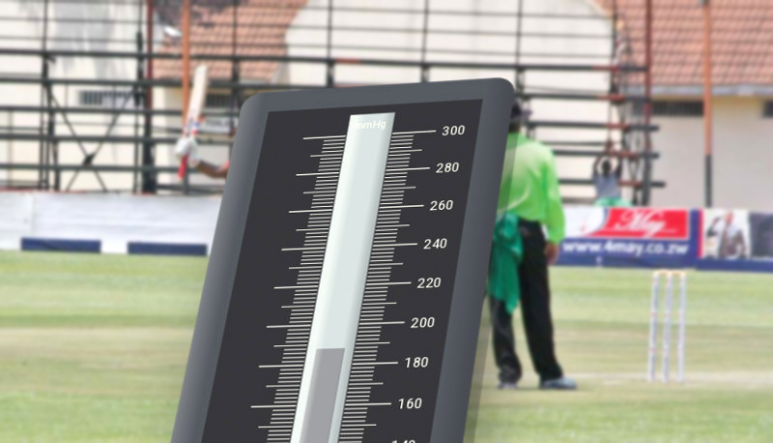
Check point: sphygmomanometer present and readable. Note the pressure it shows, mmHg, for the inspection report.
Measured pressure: 188 mmHg
